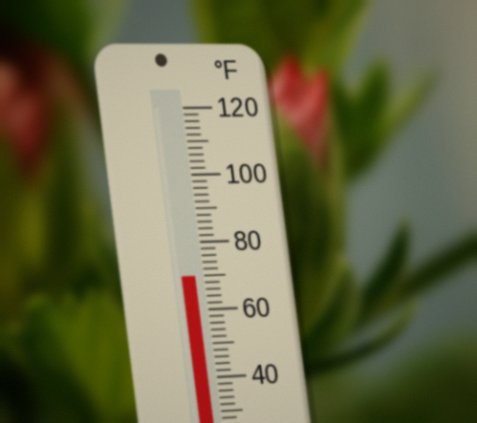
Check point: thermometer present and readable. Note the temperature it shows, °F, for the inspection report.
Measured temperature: 70 °F
